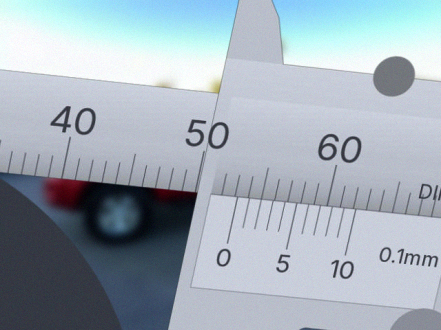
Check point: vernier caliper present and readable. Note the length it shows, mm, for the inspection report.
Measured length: 53.2 mm
